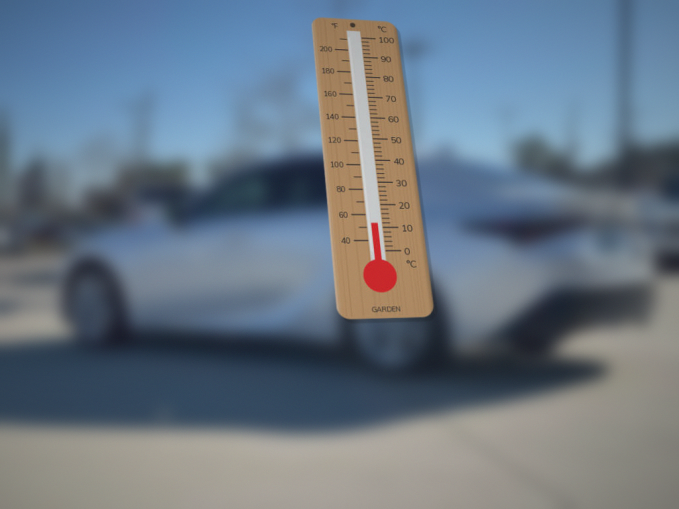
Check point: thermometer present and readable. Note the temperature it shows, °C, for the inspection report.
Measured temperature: 12 °C
